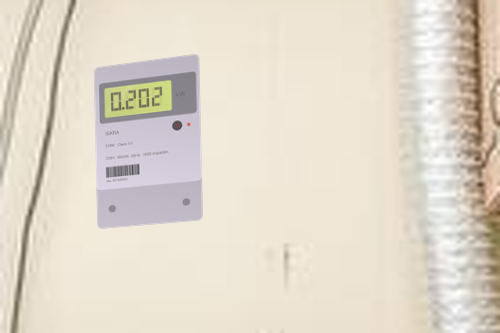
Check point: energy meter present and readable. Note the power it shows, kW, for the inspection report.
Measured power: 0.202 kW
